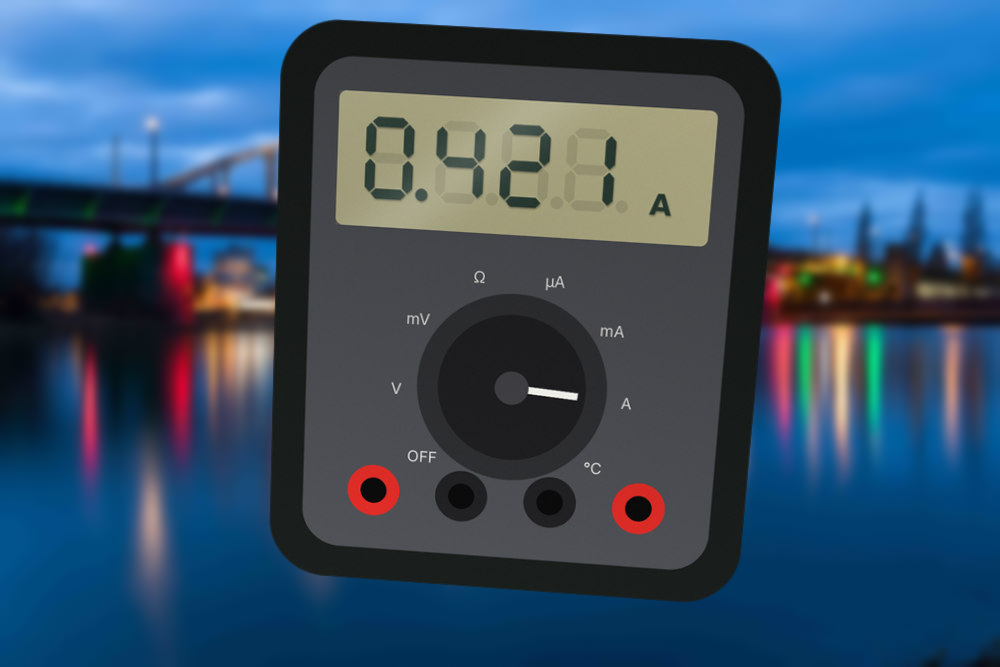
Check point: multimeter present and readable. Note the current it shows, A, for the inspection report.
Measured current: 0.421 A
